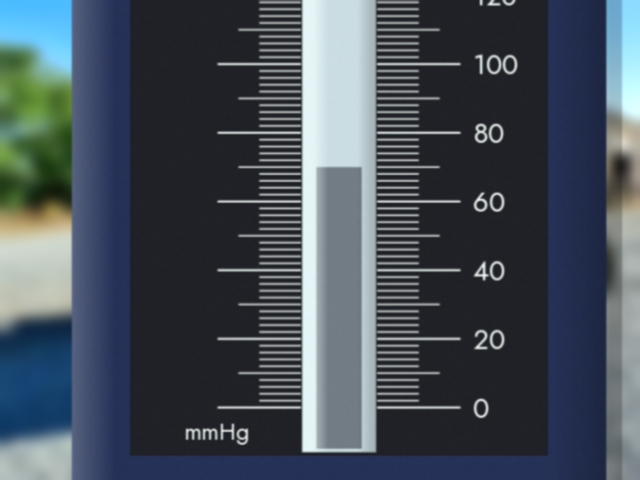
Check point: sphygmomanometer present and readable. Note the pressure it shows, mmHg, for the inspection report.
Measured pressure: 70 mmHg
